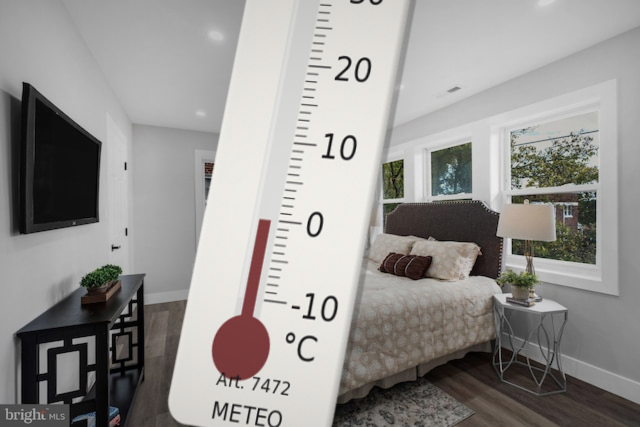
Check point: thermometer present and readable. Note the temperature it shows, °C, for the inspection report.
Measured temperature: 0 °C
